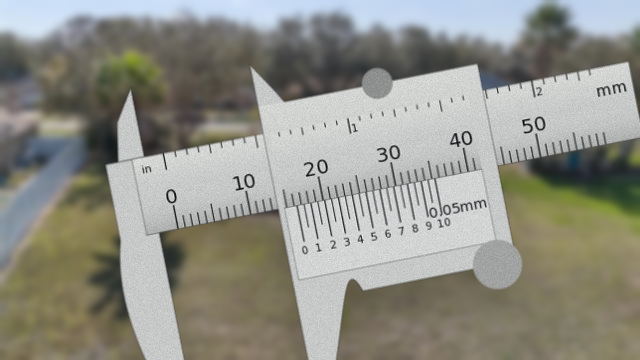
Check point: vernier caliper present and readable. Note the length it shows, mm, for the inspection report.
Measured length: 16.4 mm
